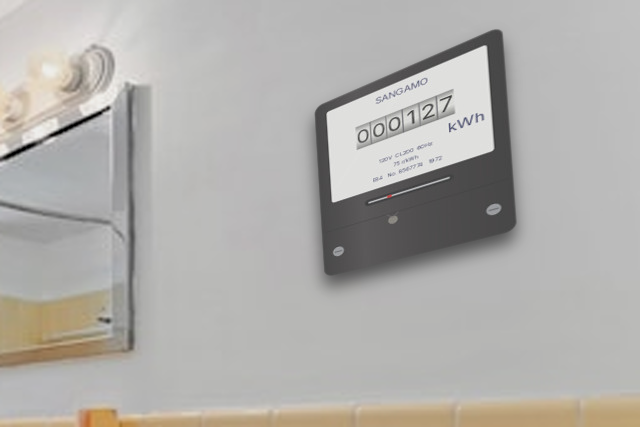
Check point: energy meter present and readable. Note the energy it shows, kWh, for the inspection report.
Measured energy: 127 kWh
